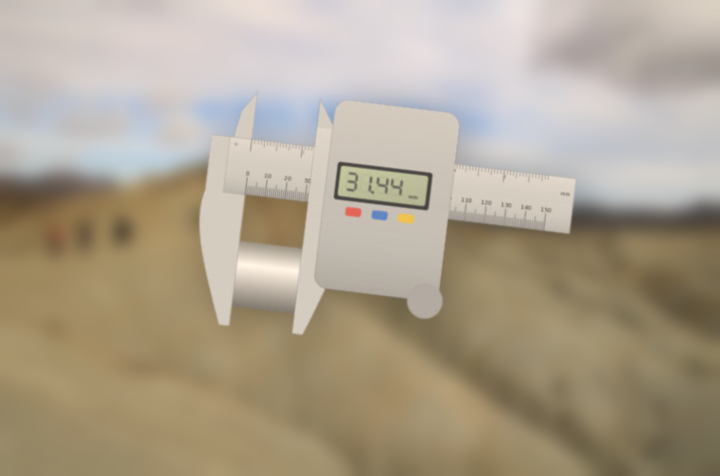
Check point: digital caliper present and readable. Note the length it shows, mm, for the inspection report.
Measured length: 31.44 mm
